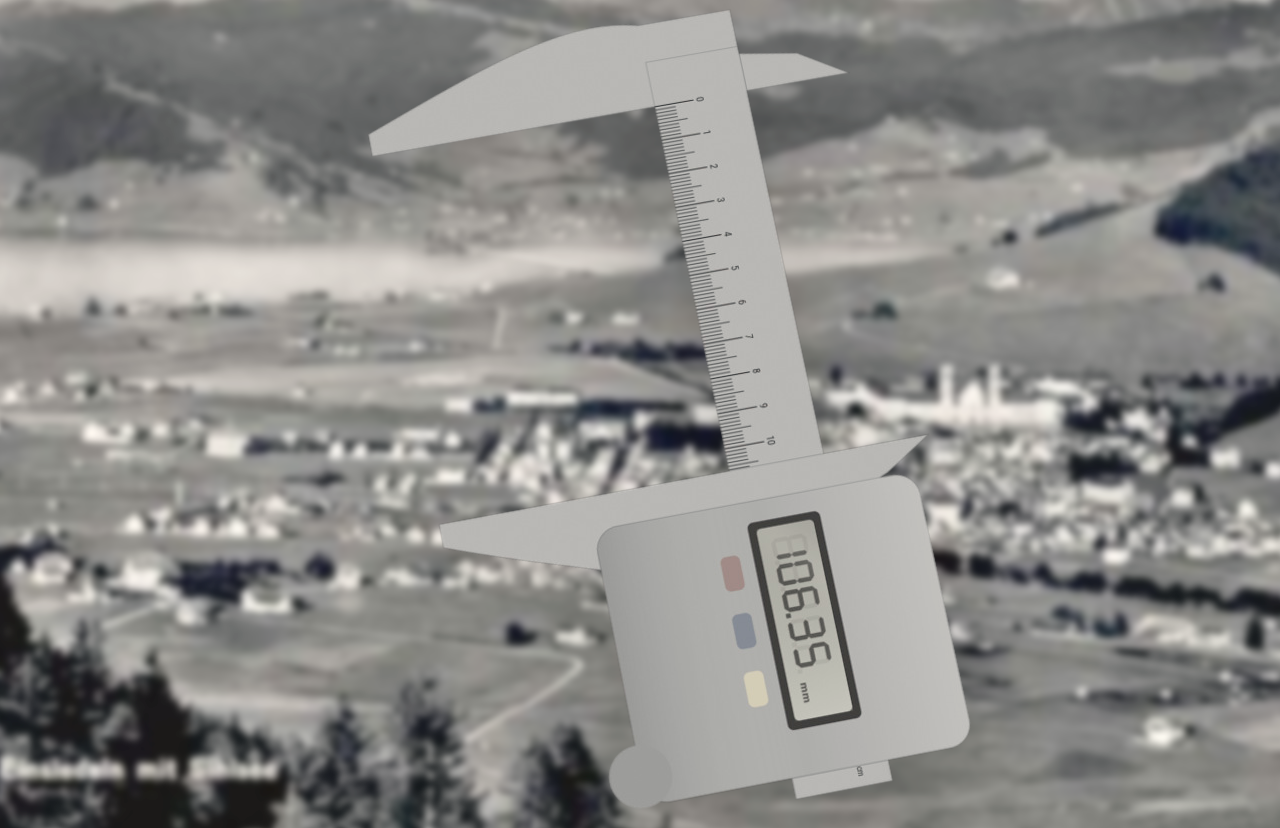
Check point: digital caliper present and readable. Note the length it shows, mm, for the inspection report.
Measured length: 106.35 mm
